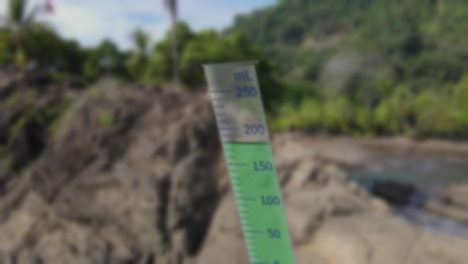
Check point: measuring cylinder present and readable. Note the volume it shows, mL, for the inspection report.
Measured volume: 180 mL
